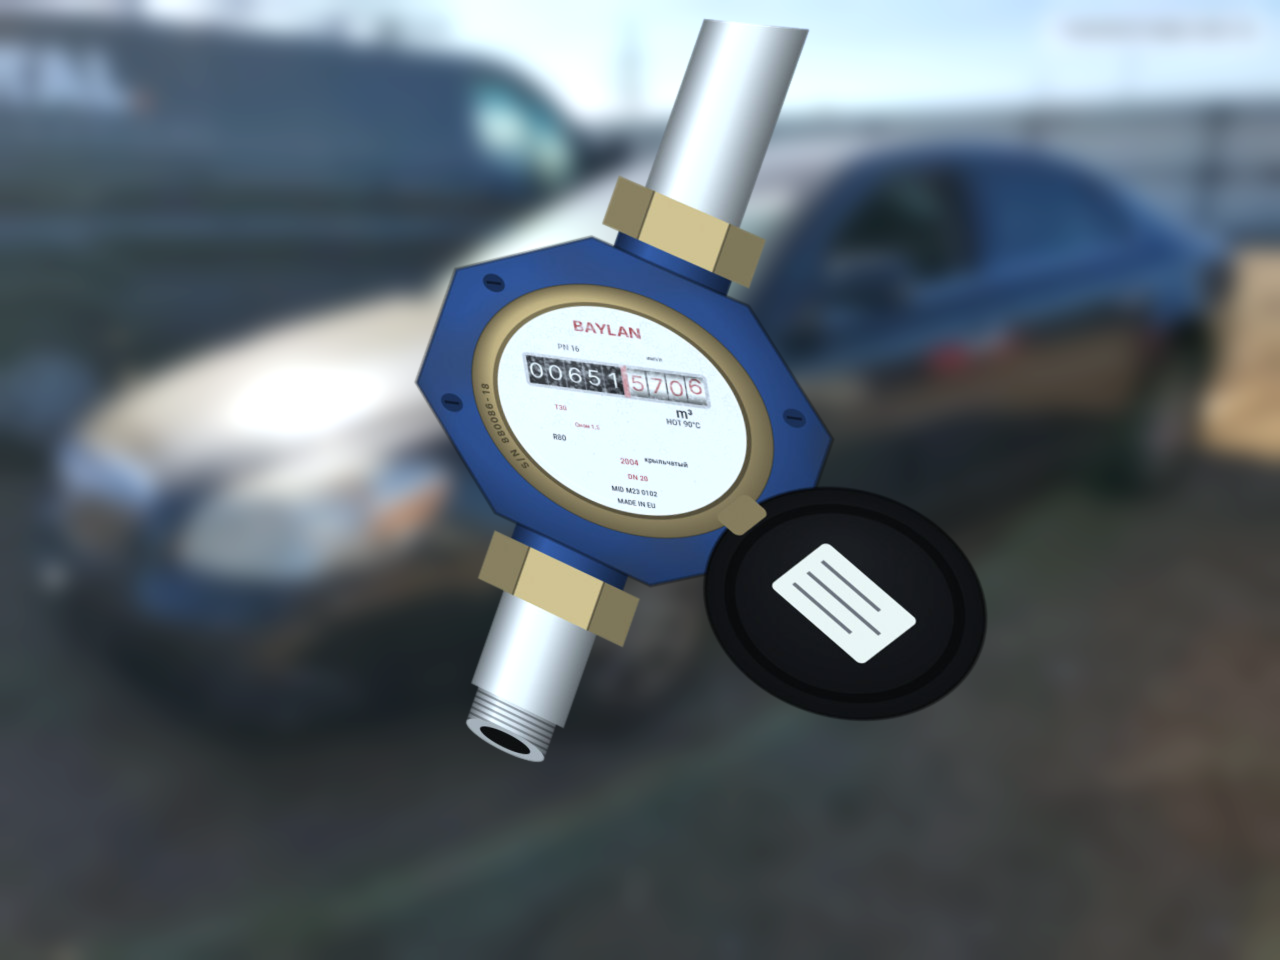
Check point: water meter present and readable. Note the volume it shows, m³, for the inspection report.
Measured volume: 651.5706 m³
